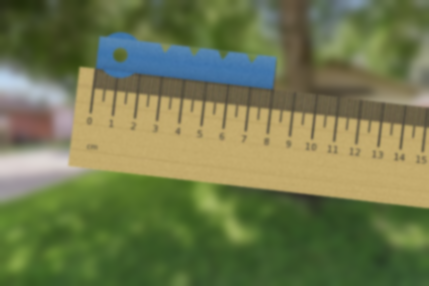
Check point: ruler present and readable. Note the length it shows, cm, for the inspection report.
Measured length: 8 cm
